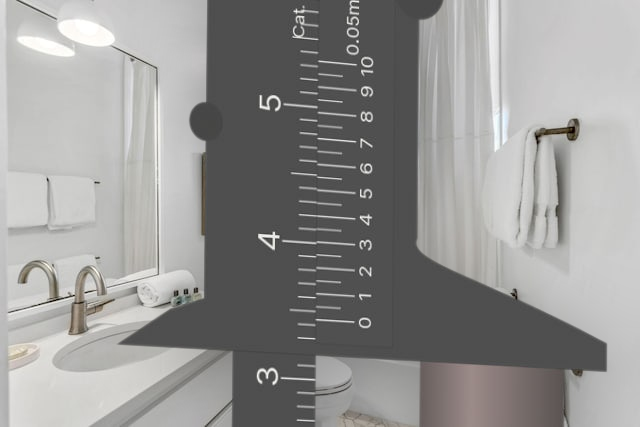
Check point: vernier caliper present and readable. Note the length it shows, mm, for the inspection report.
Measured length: 34.4 mm
